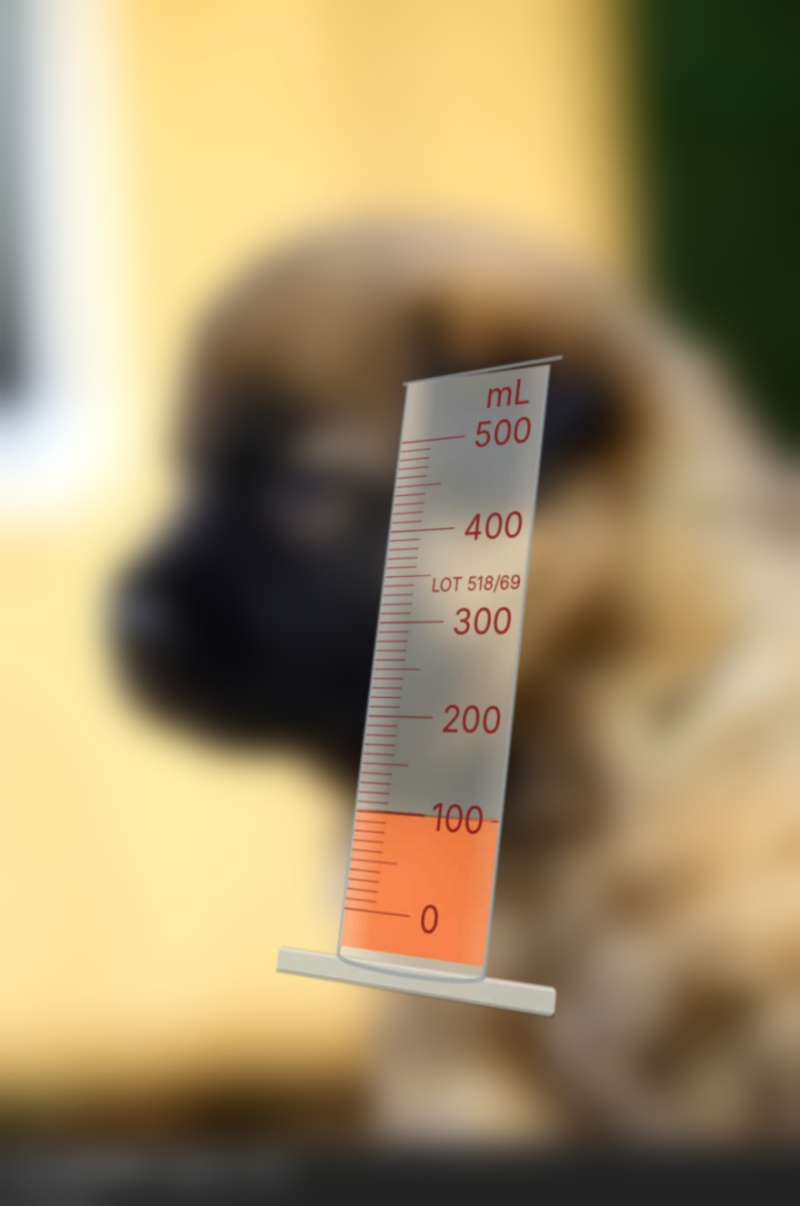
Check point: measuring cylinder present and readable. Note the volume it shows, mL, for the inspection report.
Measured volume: 100 mL
